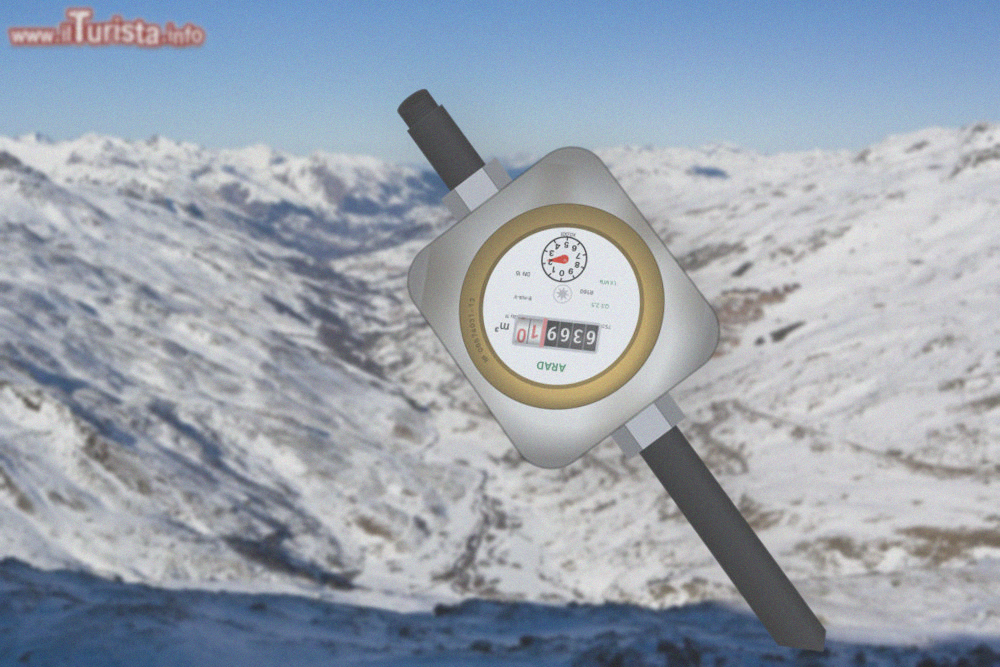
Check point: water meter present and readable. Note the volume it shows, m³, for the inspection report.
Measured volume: 6369.102 m³
